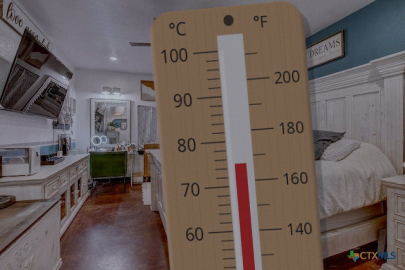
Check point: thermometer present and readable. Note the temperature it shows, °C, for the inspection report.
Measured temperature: 75 °C
